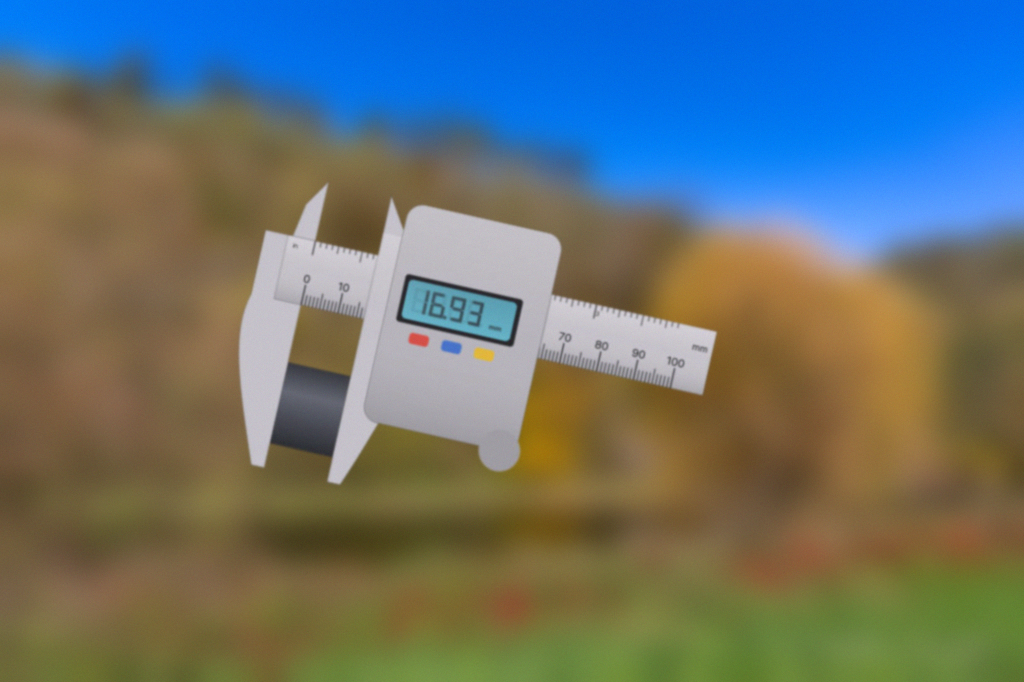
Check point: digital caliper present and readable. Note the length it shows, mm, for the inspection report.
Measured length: 16.93 mm
